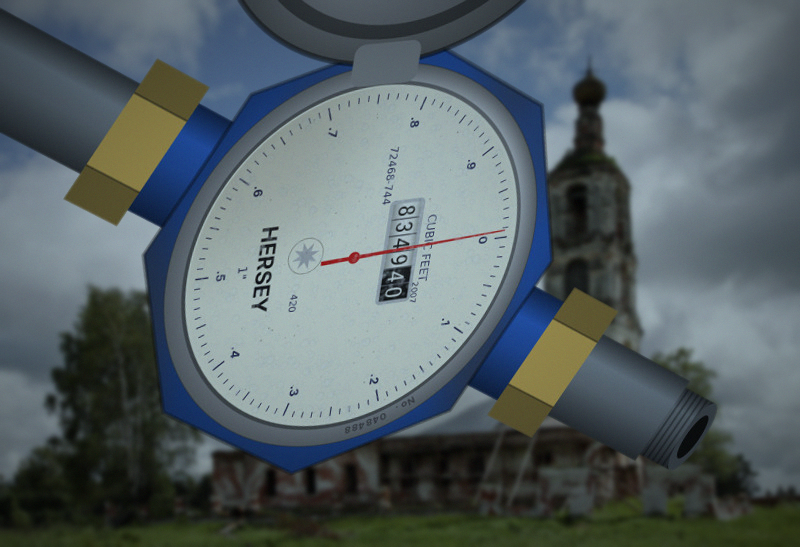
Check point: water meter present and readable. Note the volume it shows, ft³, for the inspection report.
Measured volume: 834939.99 ft³
